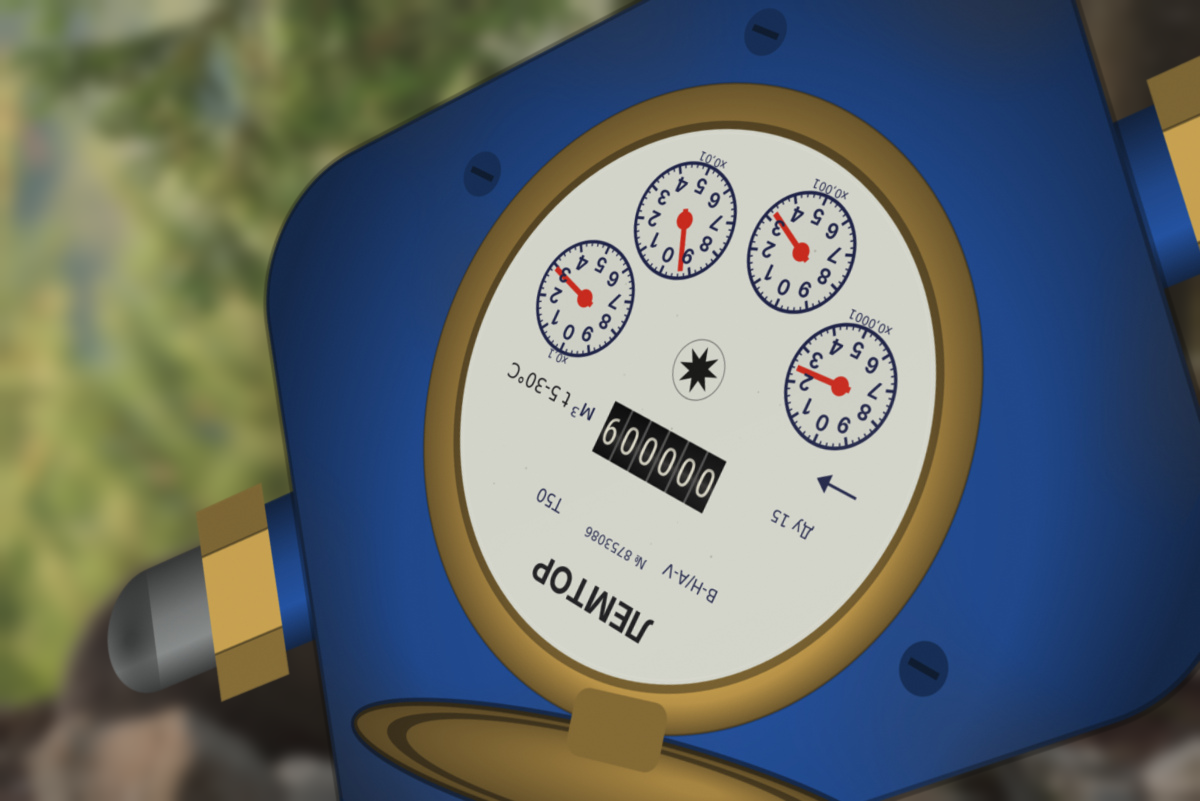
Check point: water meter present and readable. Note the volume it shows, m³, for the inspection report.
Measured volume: 9.2932 m³
